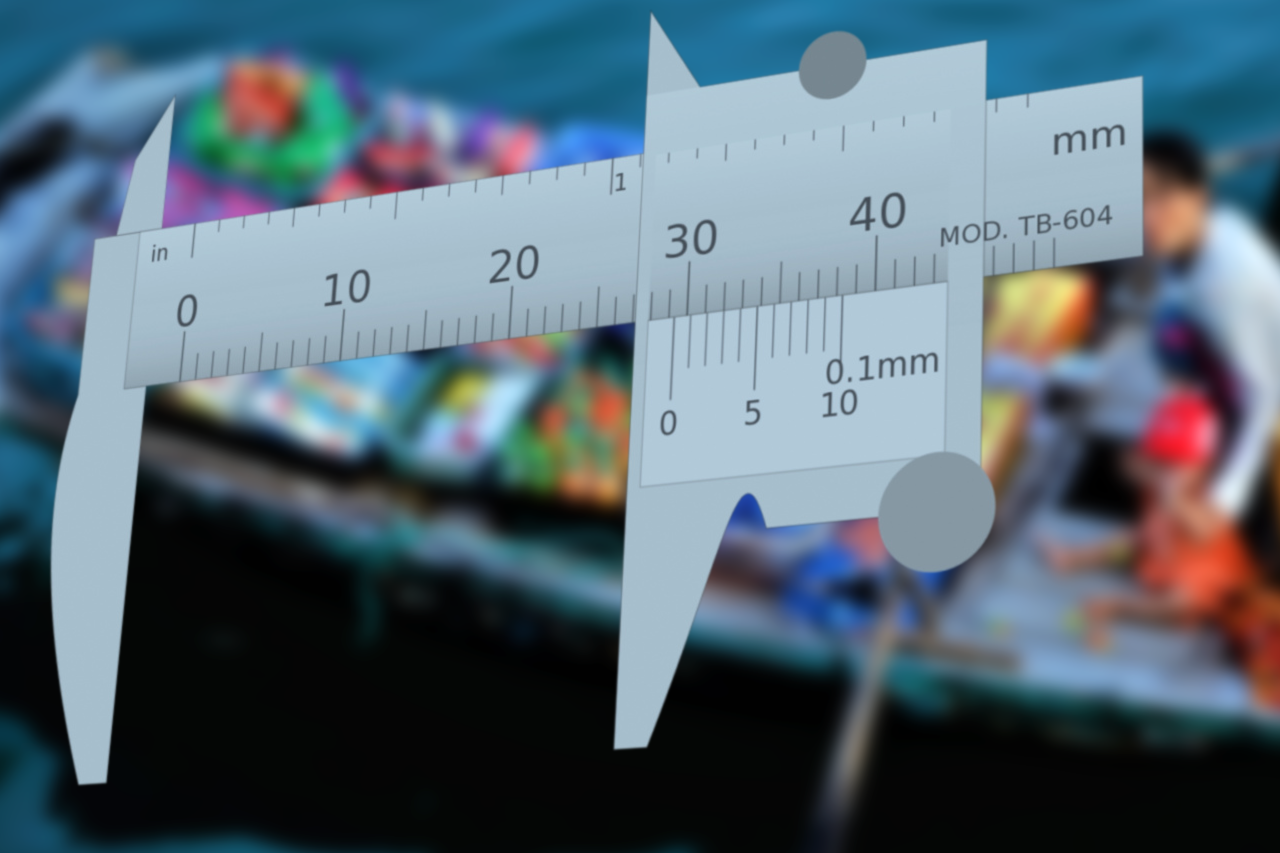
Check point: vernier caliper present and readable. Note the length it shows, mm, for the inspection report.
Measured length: 29.3 mm
